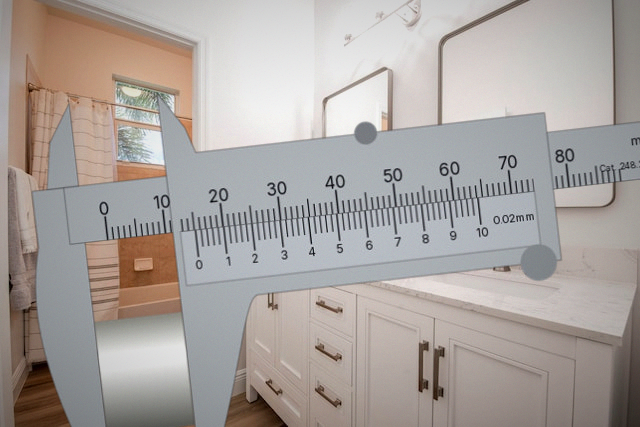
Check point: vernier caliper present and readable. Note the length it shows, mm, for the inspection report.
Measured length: 15.2 mm
